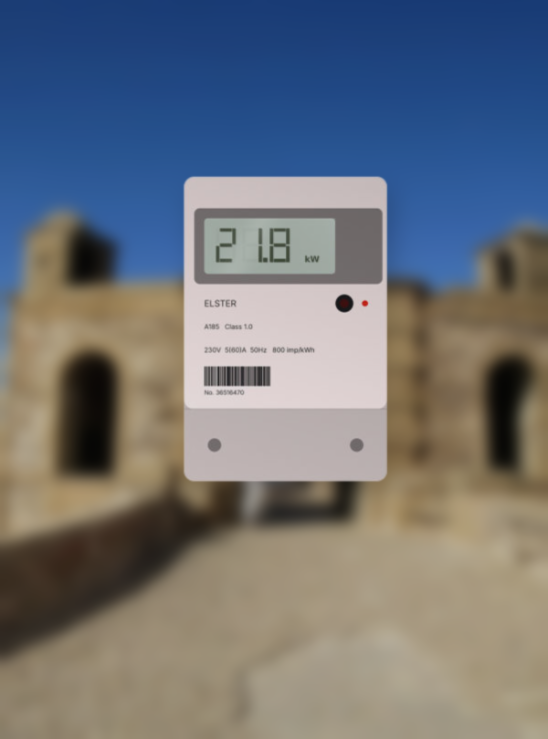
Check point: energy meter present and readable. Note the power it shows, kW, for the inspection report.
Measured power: 21.8 kW
